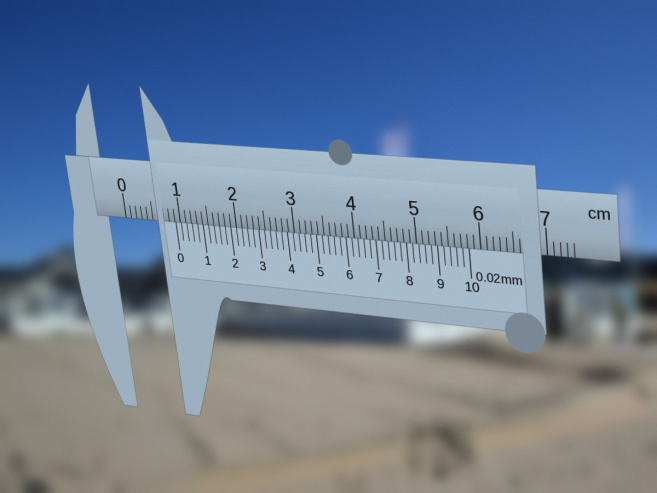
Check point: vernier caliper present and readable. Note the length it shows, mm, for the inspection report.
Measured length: 9.2 mm
